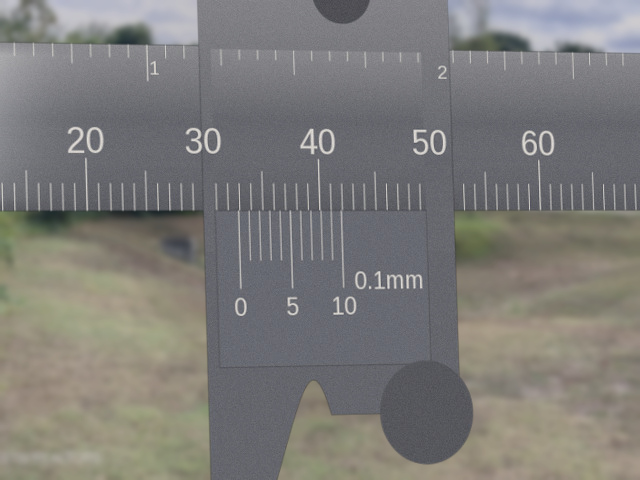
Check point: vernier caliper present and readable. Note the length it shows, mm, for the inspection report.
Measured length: 32.9 mm
